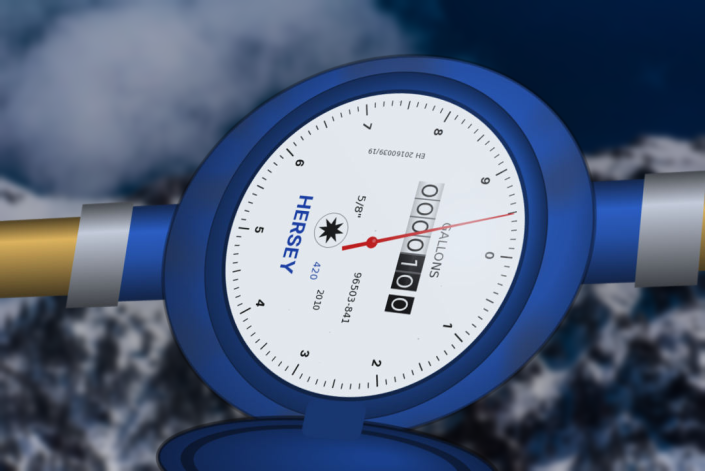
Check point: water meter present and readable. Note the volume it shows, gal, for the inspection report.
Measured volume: 99.5 gal
